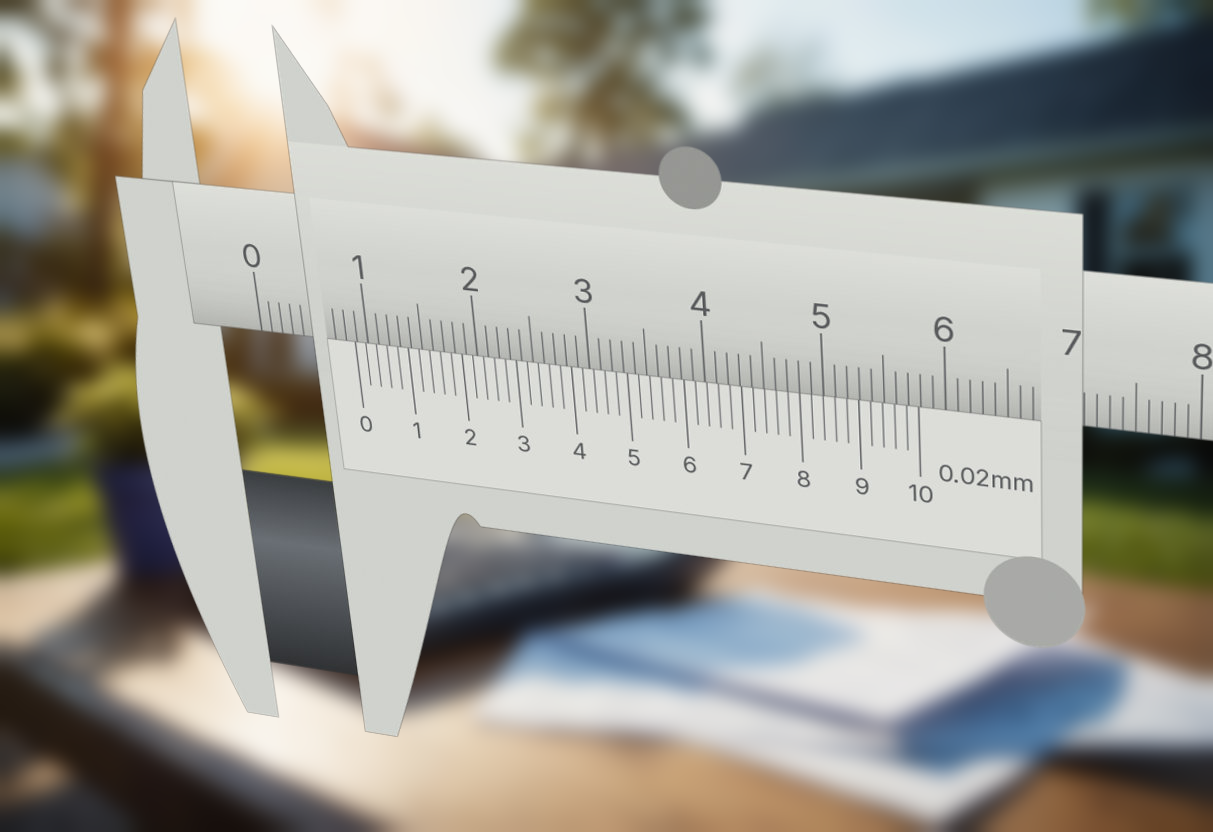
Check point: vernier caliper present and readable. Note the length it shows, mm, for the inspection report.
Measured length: 8.8 mm
